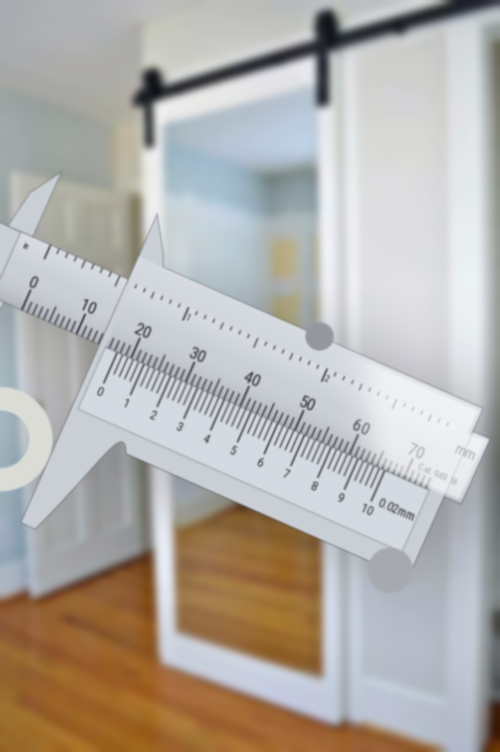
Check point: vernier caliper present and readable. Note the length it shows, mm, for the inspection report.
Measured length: 17.5 mm
